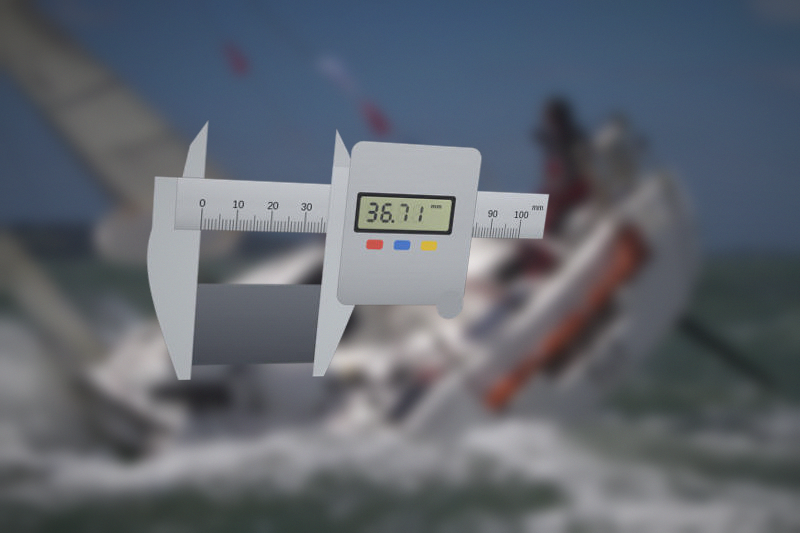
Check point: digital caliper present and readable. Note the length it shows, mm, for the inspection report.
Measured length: 36.71 mm
